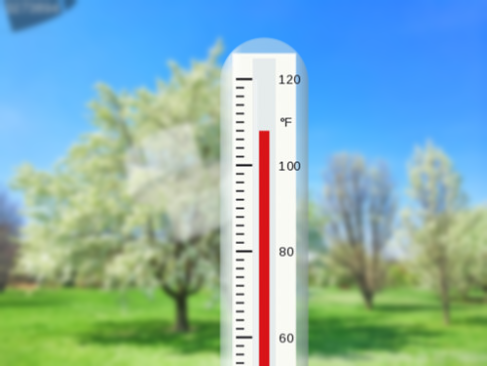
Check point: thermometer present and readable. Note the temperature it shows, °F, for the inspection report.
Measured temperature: 108 °F
